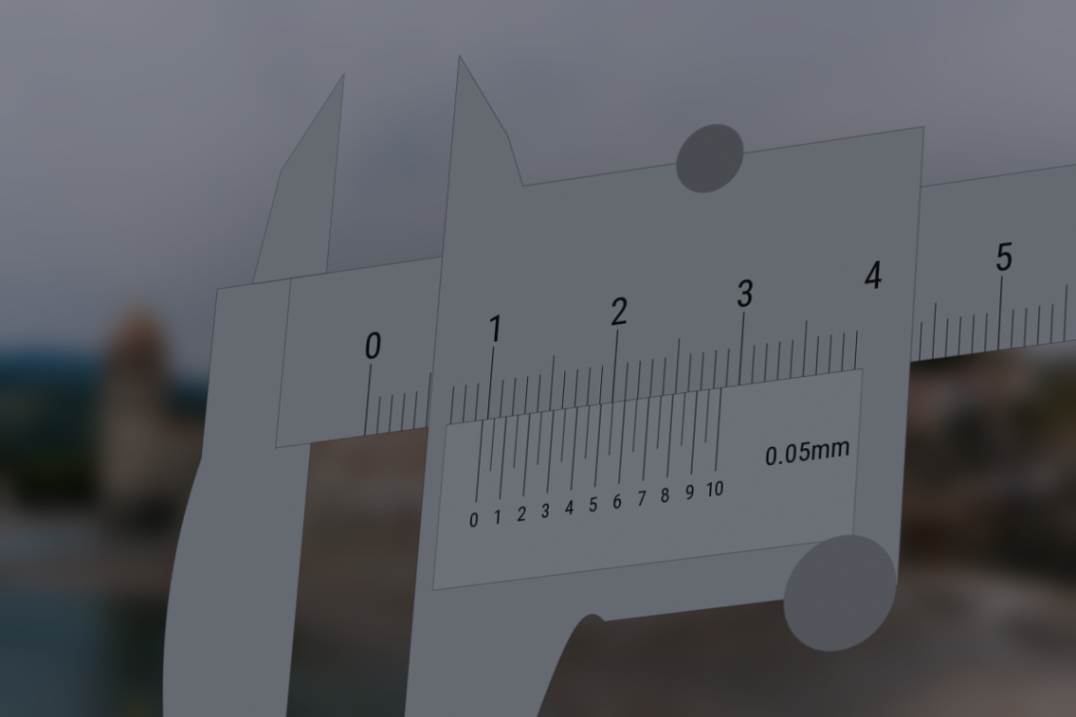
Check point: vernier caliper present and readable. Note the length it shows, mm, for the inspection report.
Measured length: 9.6 mm
